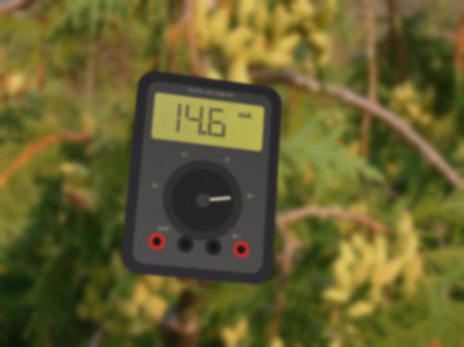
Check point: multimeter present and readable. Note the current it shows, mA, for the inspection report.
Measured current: 14.6 mA
